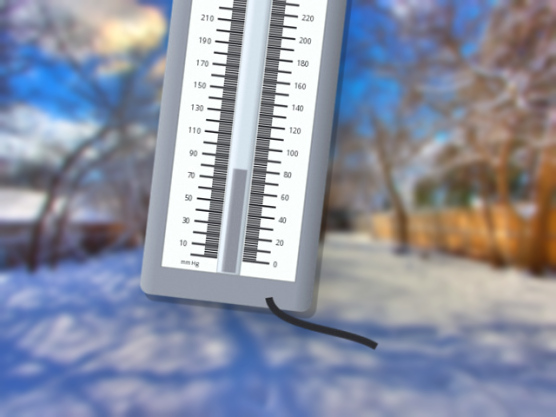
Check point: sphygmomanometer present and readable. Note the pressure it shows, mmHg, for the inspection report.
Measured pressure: 80 mmHg
